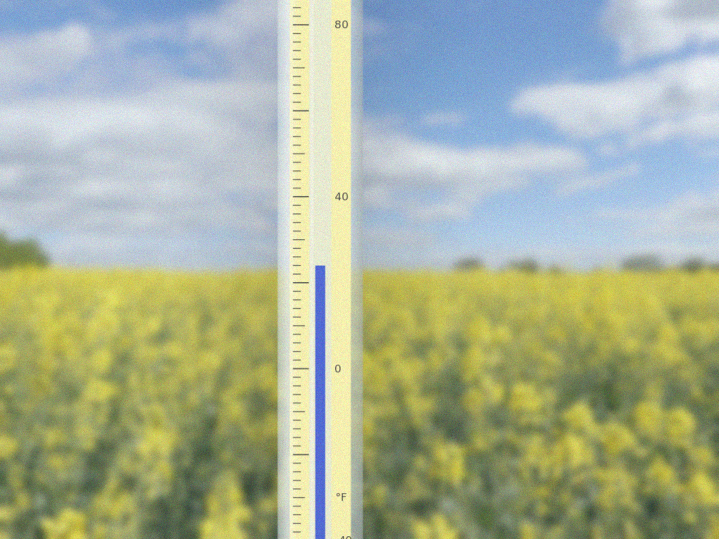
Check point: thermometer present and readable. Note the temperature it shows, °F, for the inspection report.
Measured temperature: 24 °F
